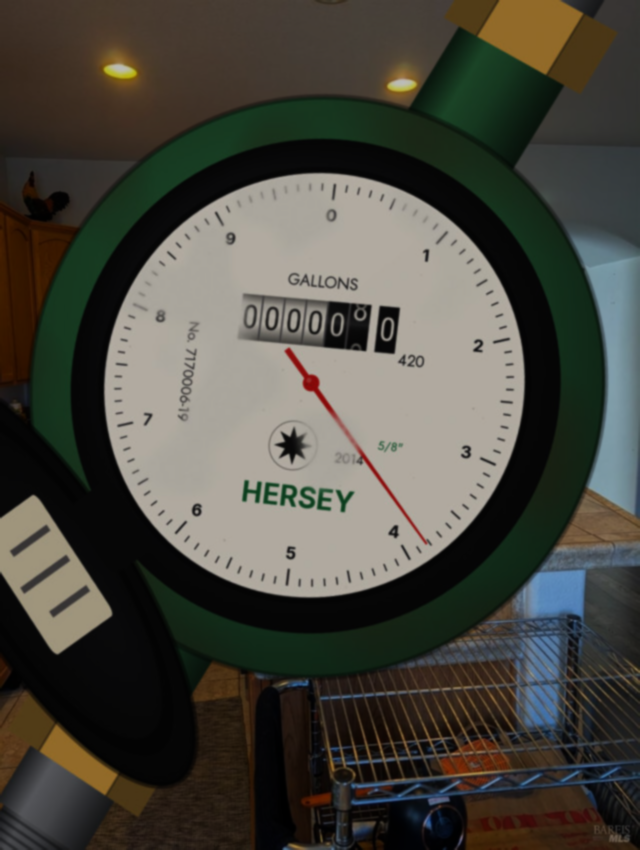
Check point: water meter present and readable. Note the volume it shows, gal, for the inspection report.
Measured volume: 83.8 gal
